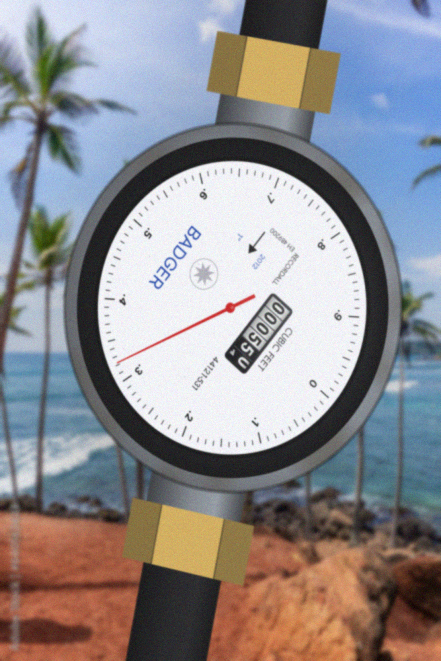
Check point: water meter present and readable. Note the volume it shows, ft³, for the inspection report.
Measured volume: 550.32 ft³
